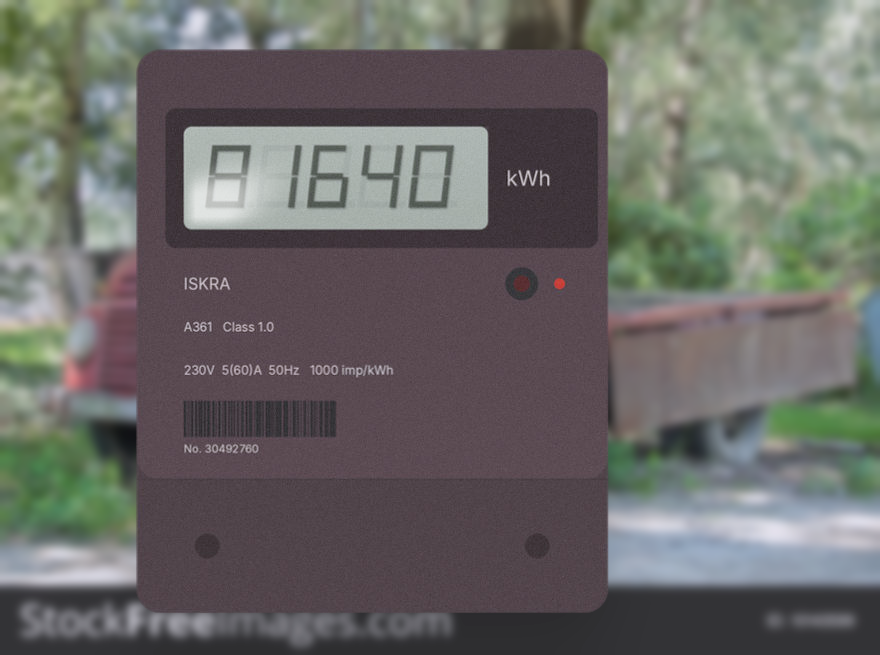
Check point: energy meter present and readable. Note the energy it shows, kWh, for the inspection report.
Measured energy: 81640 kWh
